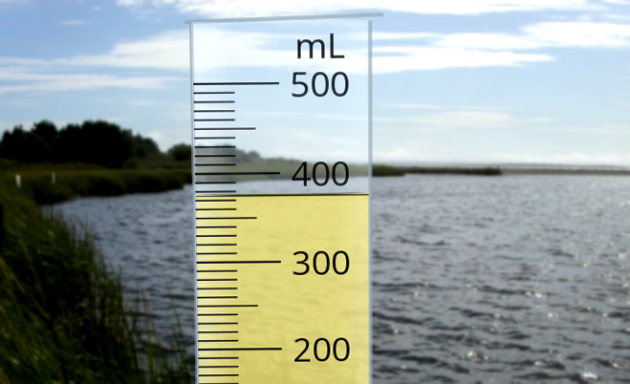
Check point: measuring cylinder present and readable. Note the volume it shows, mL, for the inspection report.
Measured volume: 375 mL
